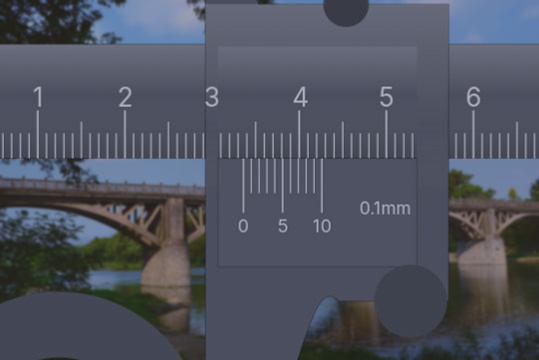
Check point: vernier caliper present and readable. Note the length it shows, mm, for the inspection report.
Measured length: 33.6 mm
